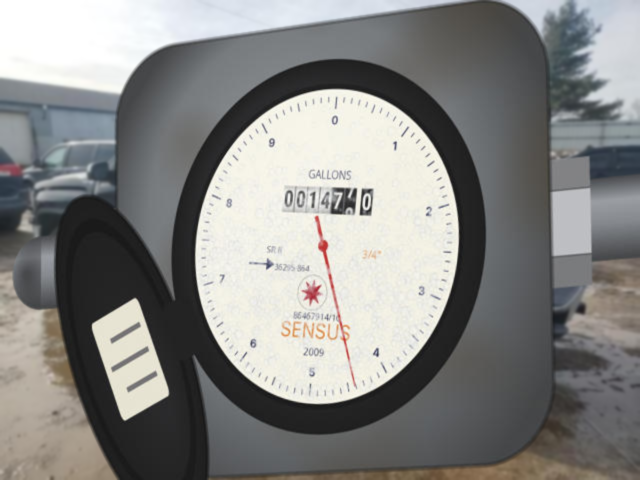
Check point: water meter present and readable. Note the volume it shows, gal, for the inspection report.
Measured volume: 14774.4 gal
